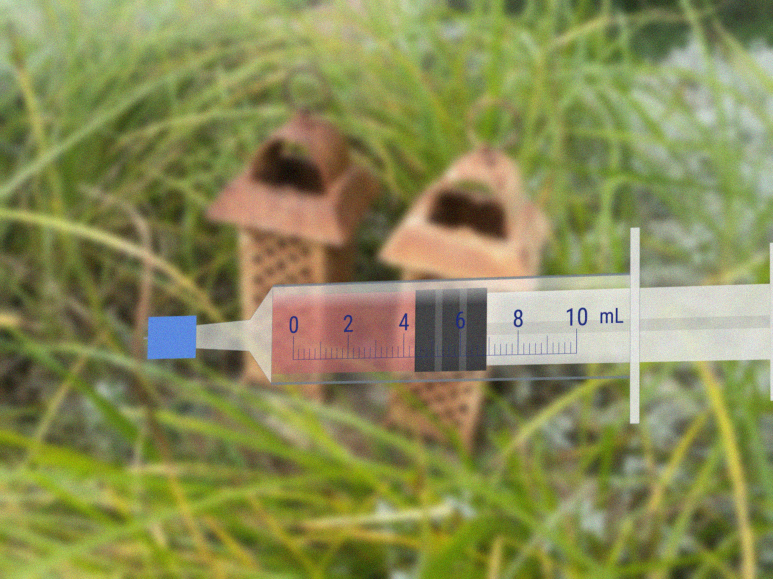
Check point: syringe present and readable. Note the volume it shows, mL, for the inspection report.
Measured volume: 4.4 mL
